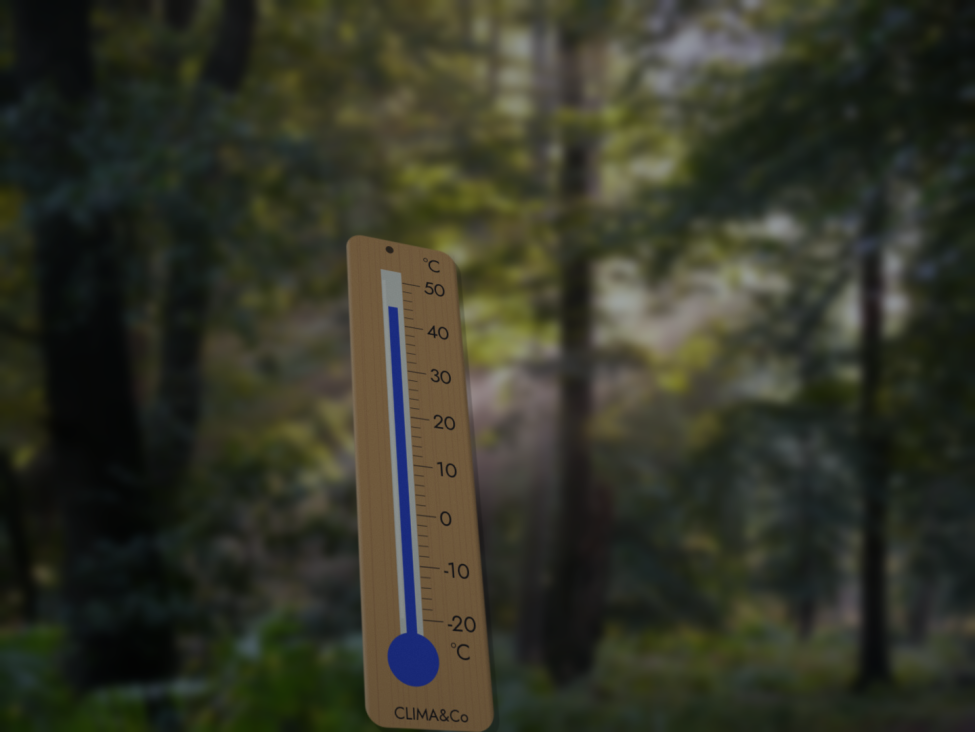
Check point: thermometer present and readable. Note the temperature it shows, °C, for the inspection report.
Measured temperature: 44 °C
